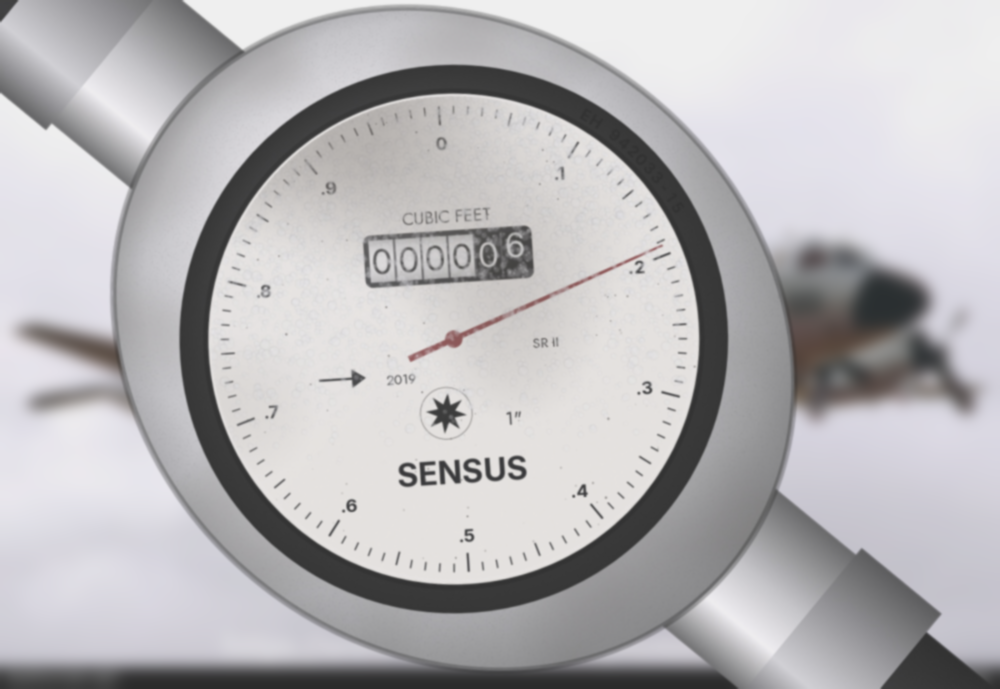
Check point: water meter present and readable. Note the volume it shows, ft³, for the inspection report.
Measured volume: 6.19 ft³
